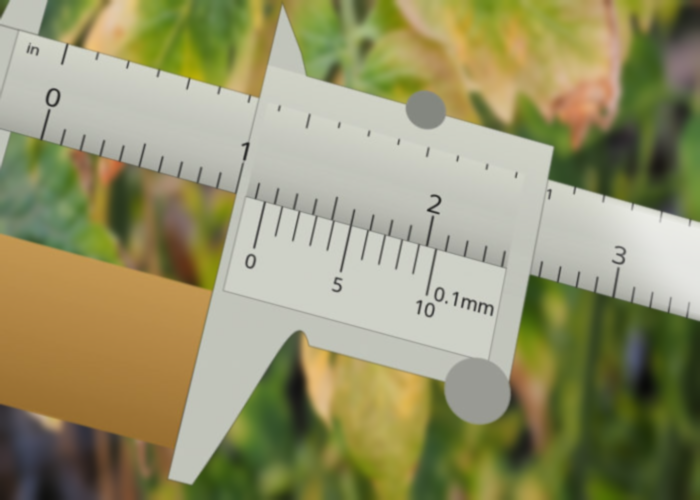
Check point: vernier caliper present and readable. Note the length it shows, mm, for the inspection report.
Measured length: 11.5 mm
